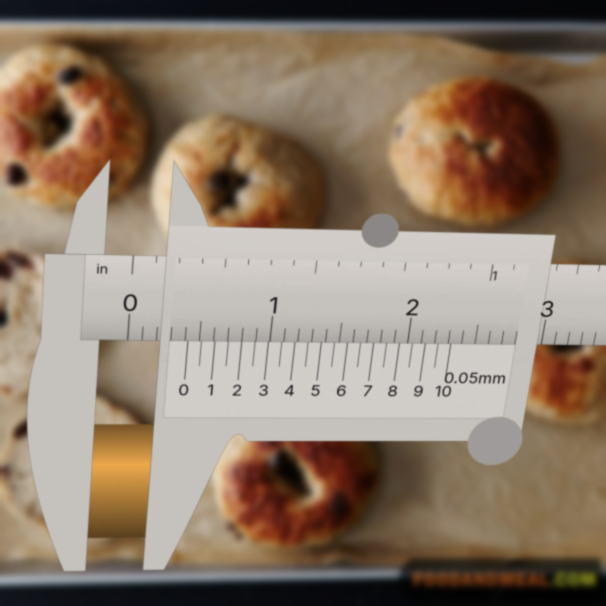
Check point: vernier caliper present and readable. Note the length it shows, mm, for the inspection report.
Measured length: 4.2 mm
